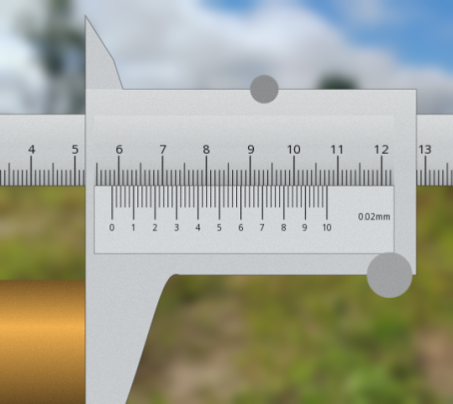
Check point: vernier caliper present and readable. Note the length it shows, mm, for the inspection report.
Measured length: 58.5 mm
